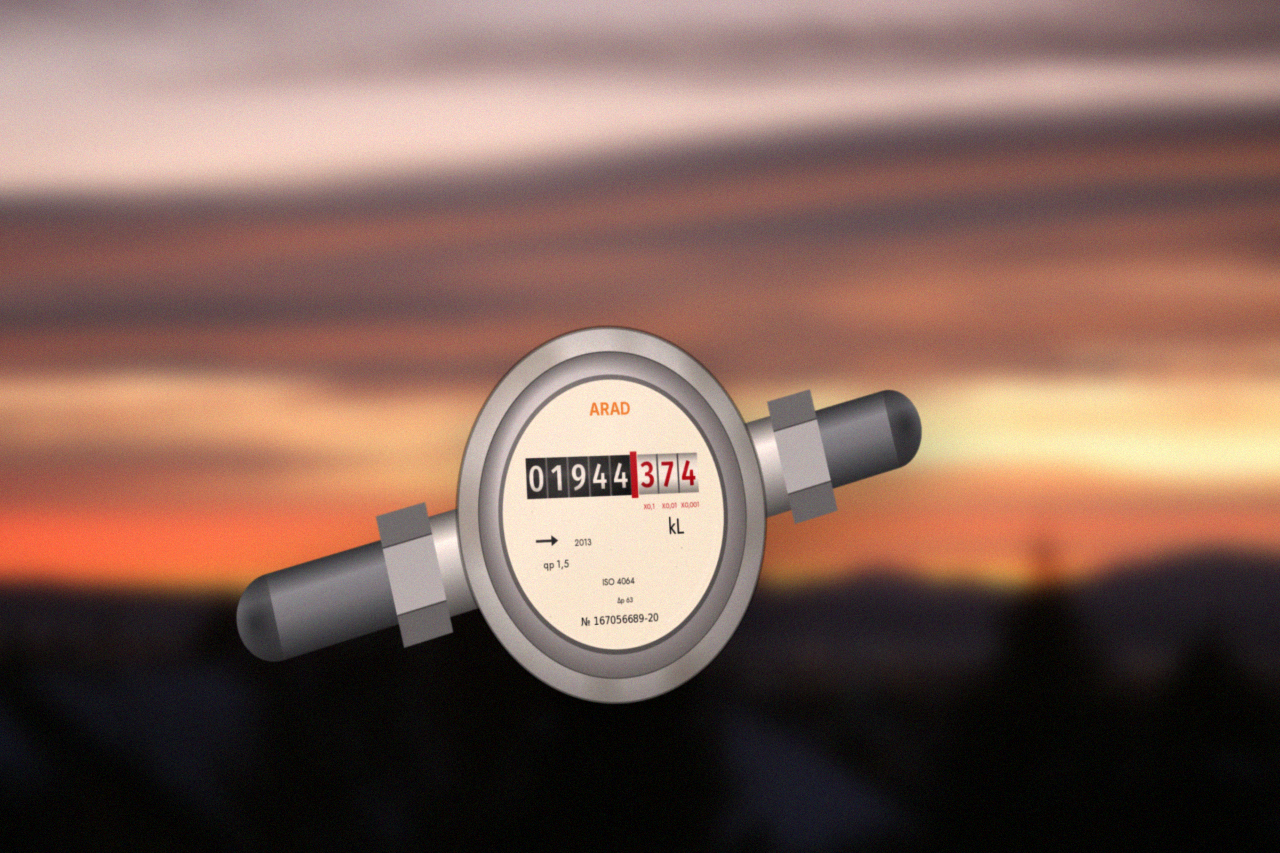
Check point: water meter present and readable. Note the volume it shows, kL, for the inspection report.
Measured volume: 1944.374 kL
